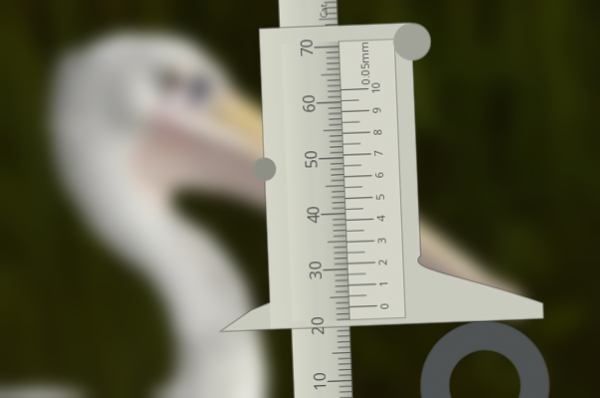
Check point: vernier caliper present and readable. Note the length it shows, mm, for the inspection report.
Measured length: 23.2 mm
